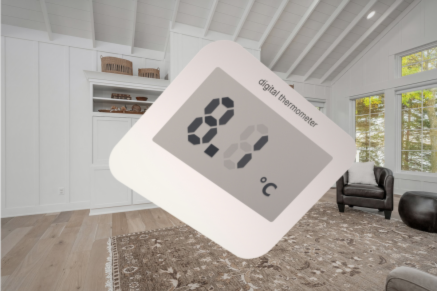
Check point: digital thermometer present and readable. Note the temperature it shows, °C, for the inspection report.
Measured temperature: 8.1 °C
